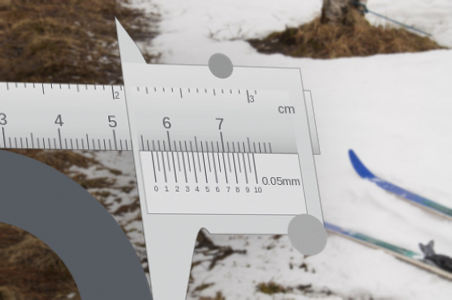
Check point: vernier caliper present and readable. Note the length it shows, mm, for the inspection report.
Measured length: 56.5 mm
